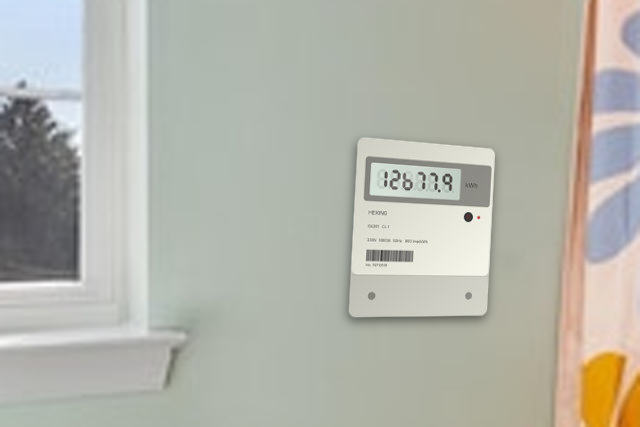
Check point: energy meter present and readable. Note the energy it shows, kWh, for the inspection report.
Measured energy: 12677.9 kWh
